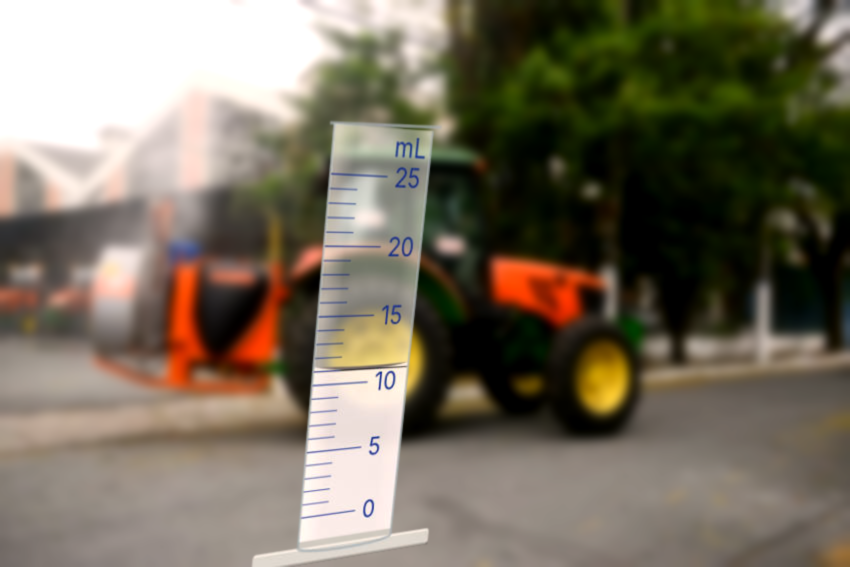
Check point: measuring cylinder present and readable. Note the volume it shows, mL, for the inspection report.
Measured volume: 11 mL
